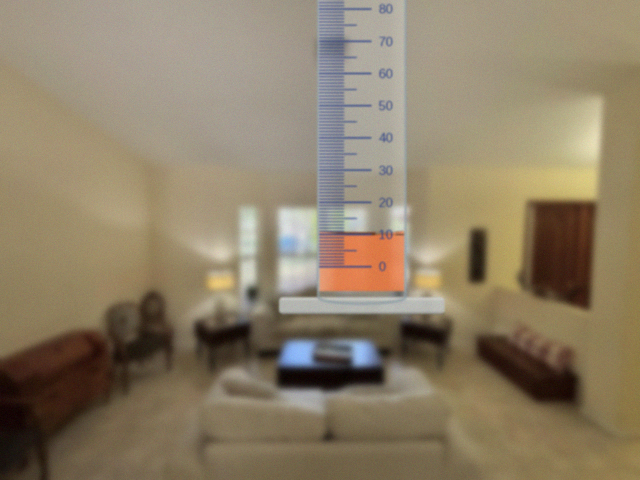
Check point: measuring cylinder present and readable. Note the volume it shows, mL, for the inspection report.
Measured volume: 10 mL
